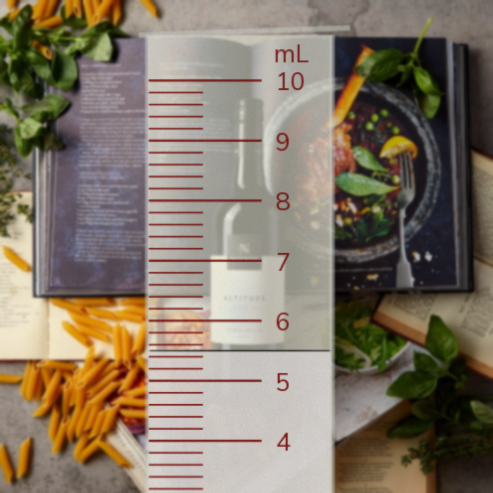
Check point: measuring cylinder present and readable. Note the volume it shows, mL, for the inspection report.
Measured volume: 5.5 mL
